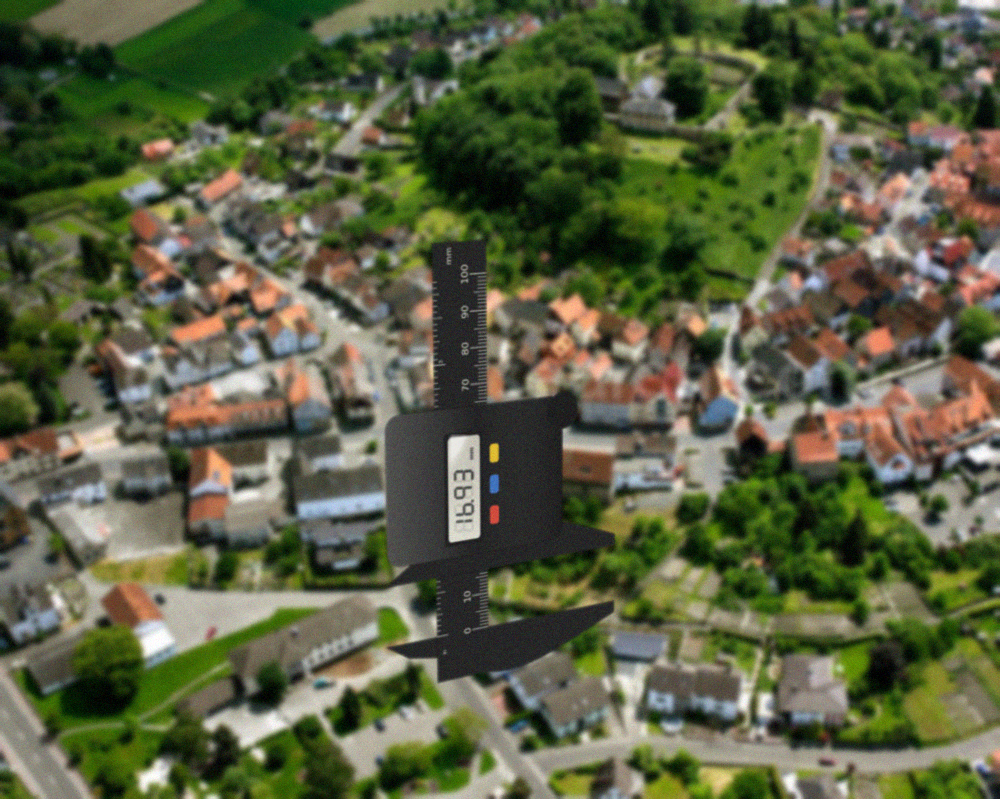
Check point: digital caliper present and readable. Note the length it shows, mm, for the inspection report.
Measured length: 16.93 mm
